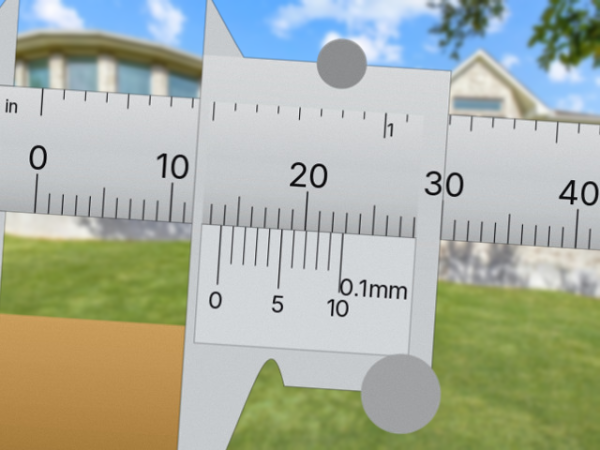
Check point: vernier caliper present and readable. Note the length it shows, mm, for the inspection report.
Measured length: 13.8 mm
